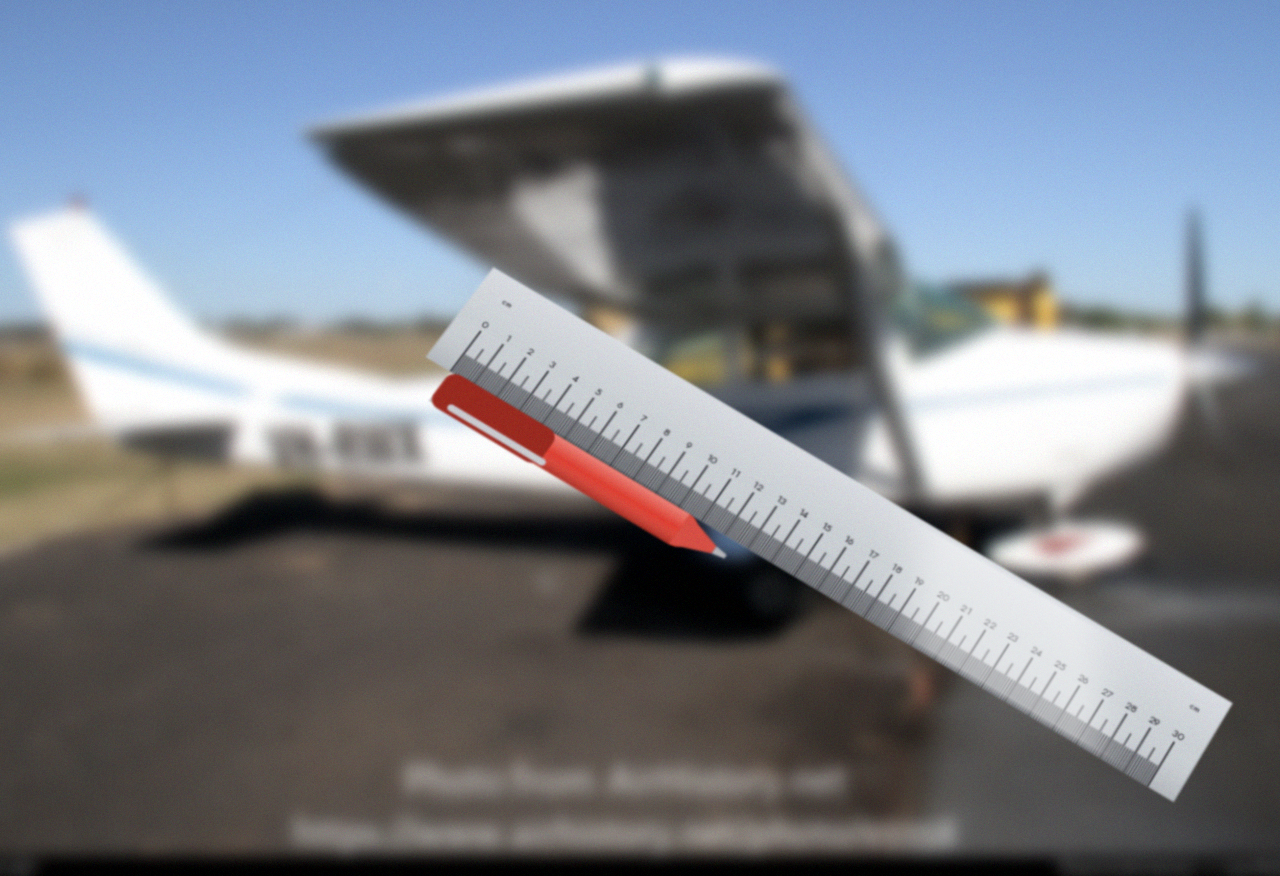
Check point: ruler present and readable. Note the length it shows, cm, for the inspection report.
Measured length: 12.5 cm
